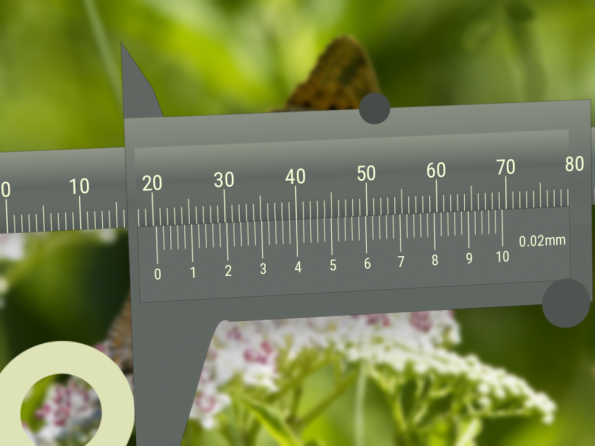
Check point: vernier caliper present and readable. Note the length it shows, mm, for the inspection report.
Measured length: 20.4 mm
